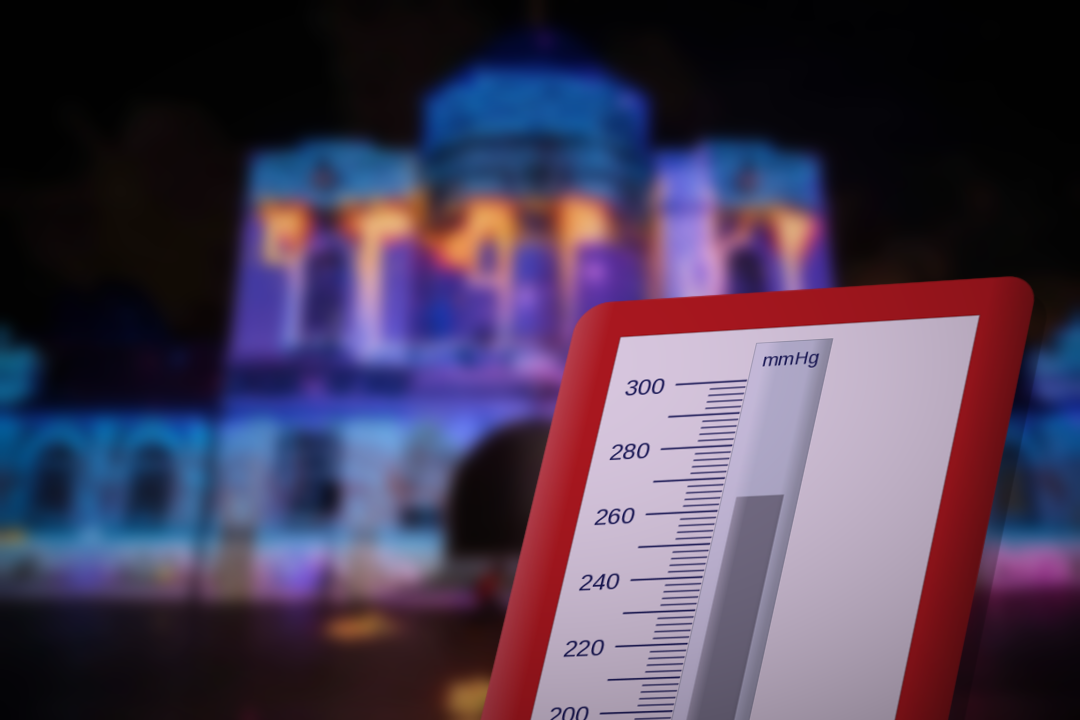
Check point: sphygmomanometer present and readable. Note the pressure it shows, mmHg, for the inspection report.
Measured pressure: 264 mmHg
